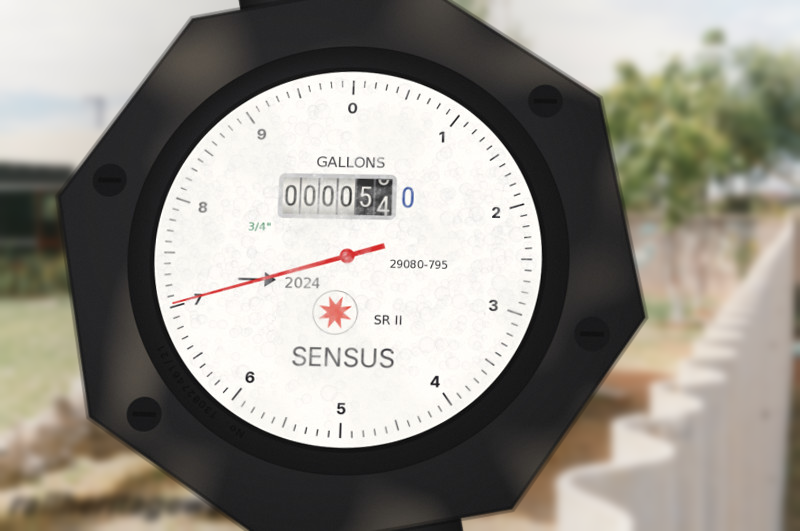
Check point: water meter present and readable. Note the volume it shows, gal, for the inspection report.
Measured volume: 537.0 gal
